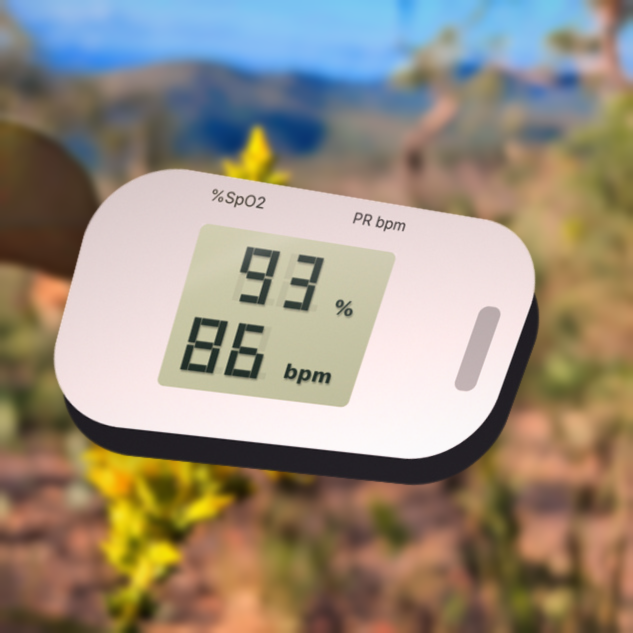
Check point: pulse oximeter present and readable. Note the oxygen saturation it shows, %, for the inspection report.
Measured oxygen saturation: 93 %
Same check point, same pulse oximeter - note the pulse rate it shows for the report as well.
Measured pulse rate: 86 bpm
